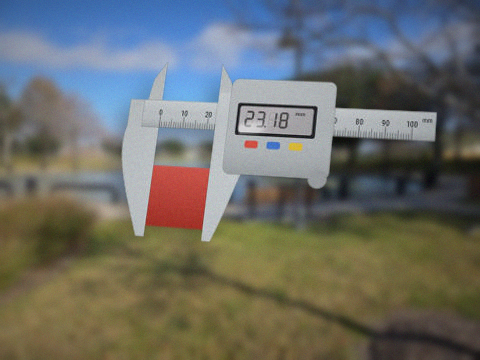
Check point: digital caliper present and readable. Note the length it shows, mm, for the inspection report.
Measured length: 23.18 mm
